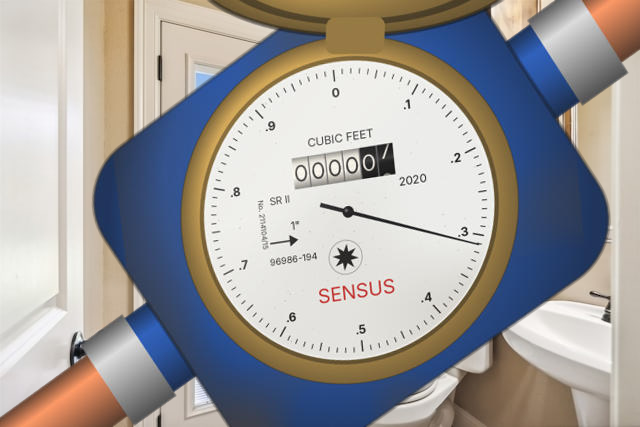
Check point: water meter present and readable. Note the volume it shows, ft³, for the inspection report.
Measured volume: 7.31 ft³
